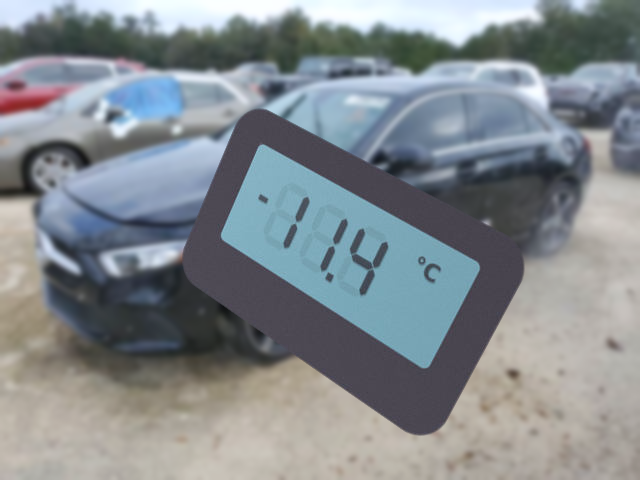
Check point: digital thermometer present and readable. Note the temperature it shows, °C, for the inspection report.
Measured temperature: -11.4 °C
